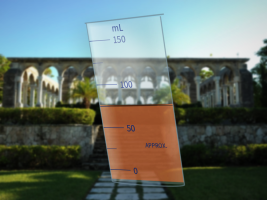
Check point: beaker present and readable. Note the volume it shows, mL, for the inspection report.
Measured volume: 75 mL
